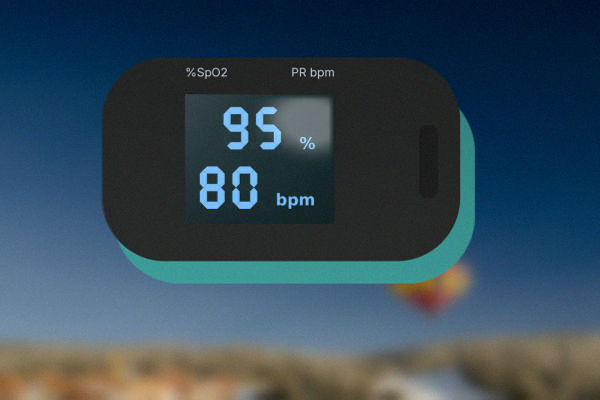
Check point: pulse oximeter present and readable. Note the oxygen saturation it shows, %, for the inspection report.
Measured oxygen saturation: 95 %
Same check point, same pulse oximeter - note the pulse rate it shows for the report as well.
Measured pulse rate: 80 bpm
